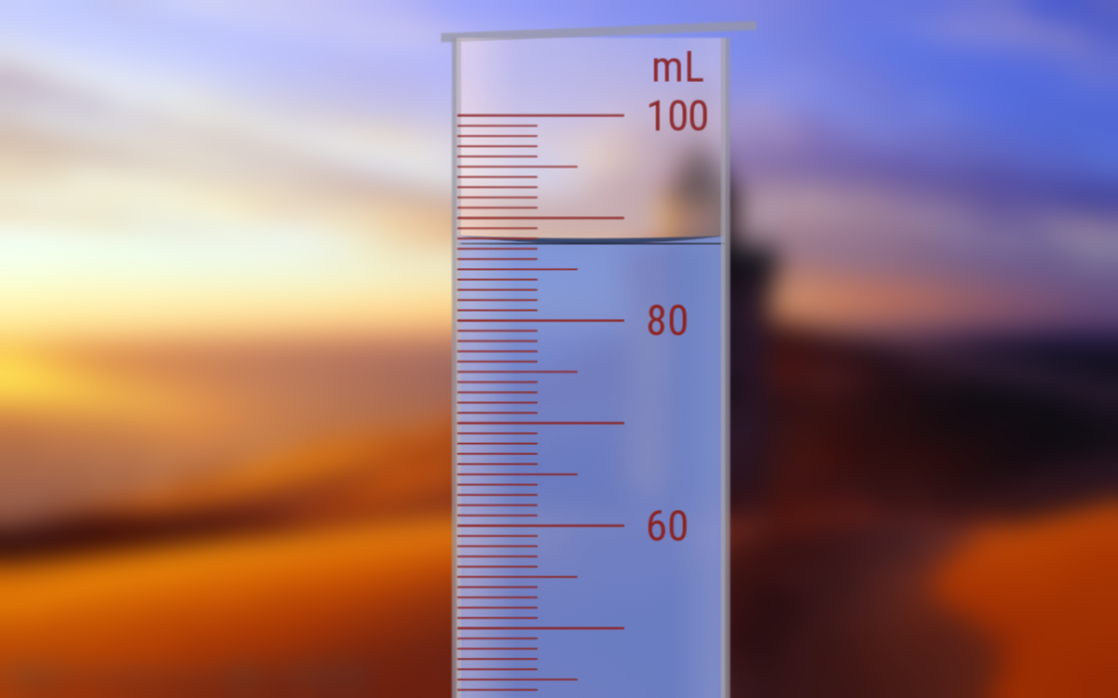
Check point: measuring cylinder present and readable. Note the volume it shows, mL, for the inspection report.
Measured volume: 87.5 mL
